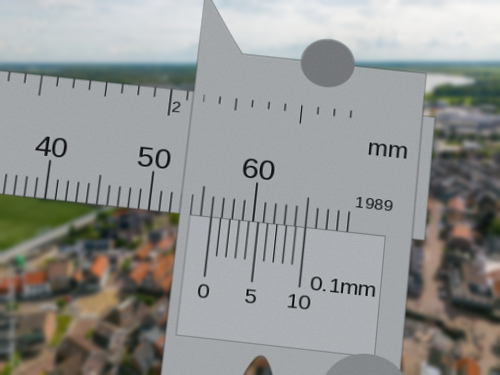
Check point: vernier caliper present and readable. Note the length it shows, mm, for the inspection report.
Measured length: 56.0 mm
